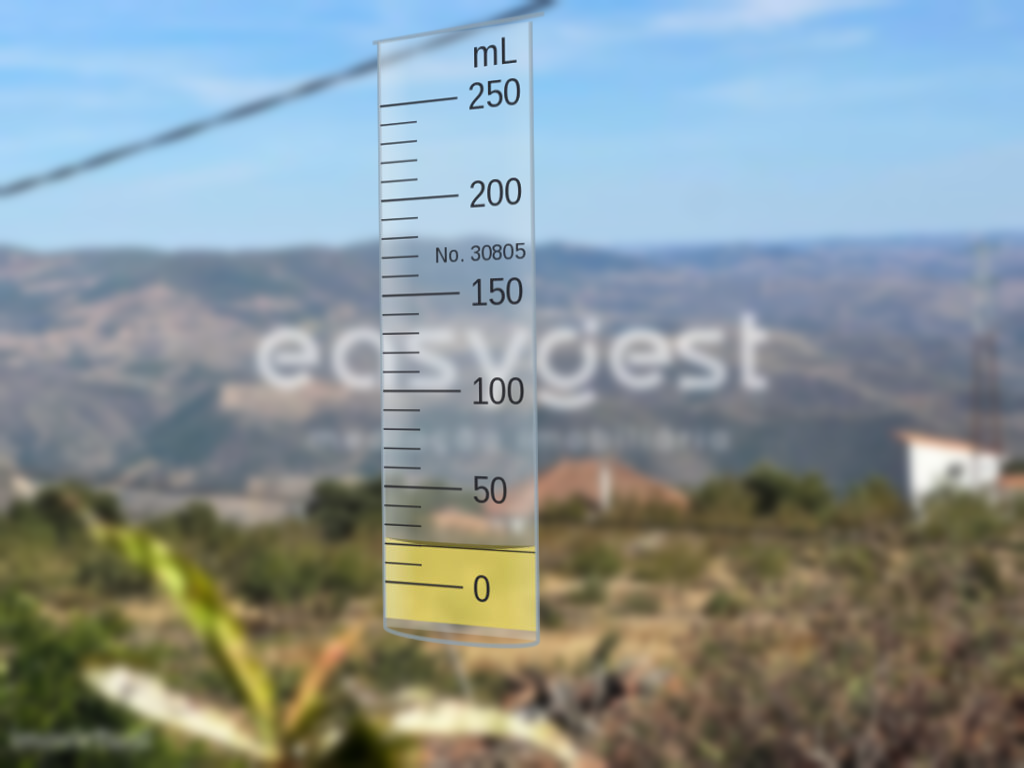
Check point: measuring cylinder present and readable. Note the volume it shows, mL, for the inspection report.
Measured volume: 20 mL
